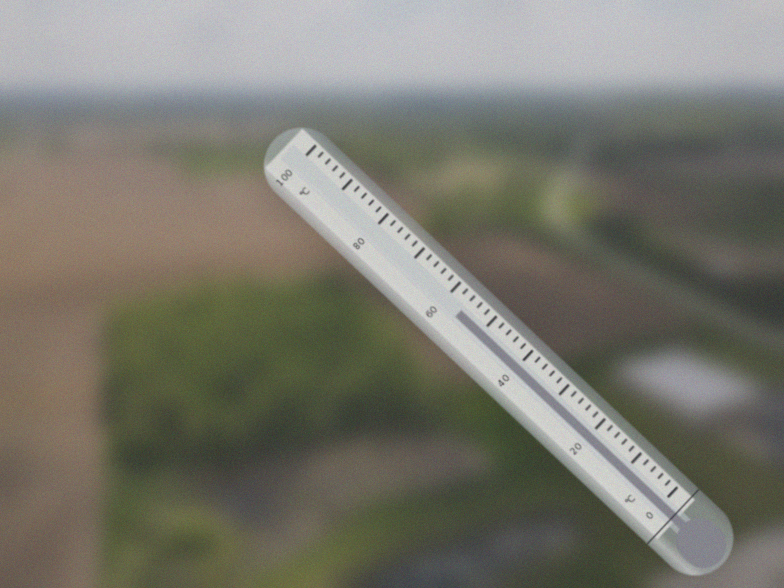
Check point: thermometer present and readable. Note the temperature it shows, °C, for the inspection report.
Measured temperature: 56 °C
